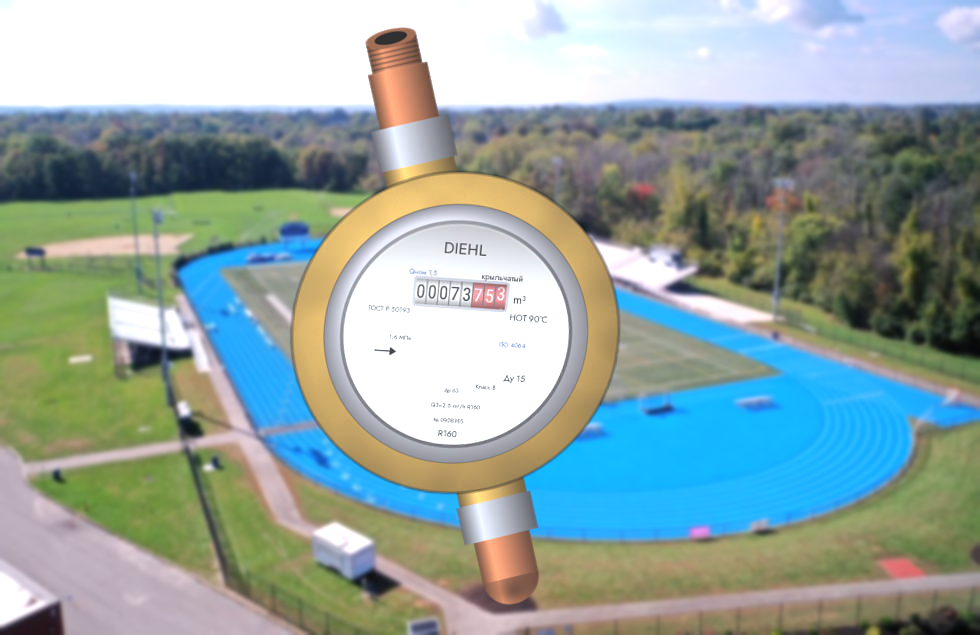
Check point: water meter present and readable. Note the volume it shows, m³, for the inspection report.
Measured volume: 73.753 m³
